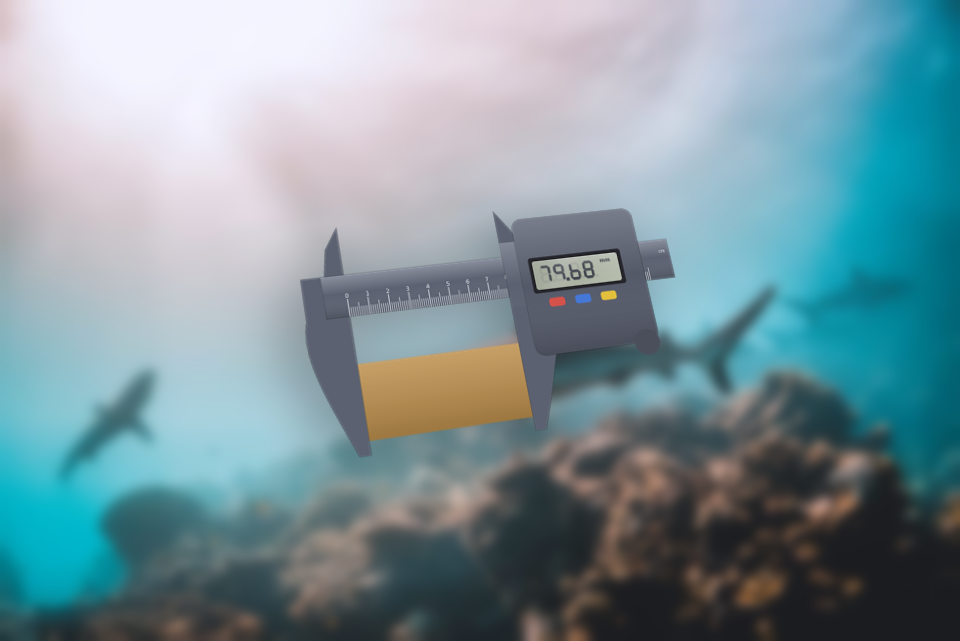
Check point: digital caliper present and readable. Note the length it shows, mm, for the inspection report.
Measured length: 79.68 mm
